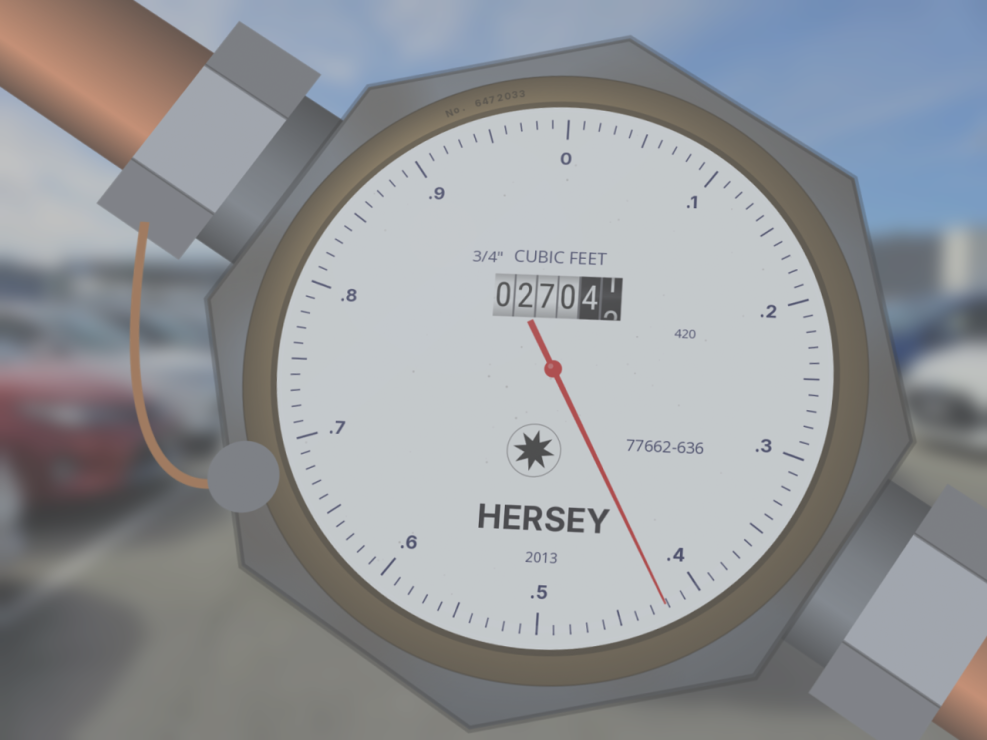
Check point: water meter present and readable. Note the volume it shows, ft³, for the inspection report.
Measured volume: 27041.42 ft³
